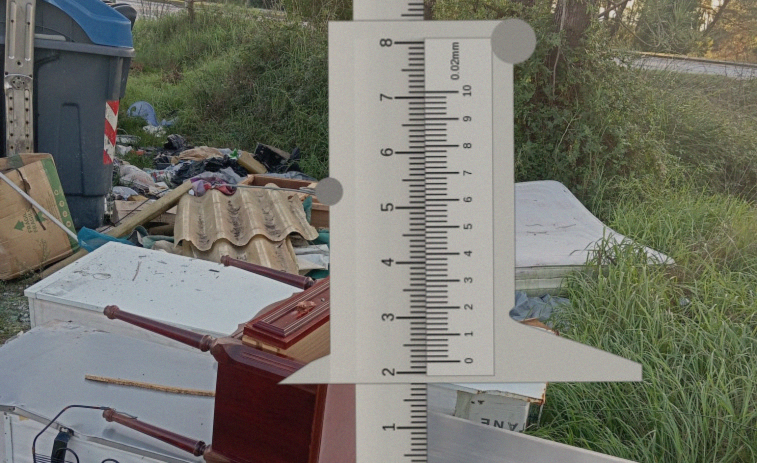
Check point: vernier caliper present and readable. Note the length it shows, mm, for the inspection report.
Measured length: 22.0 mm
